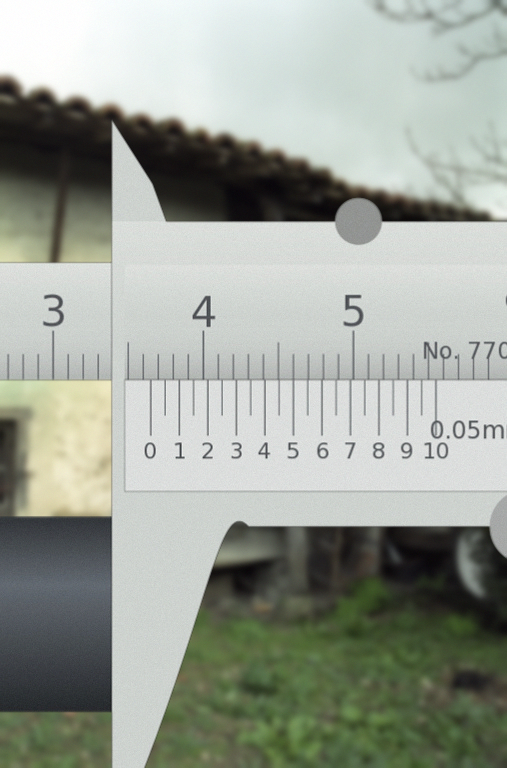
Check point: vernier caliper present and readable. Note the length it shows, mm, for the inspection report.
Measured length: 36.5 mm
